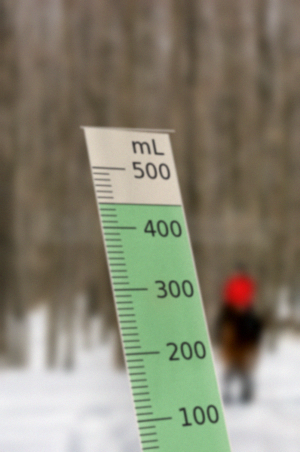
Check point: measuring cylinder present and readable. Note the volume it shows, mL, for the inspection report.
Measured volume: 440 mL
